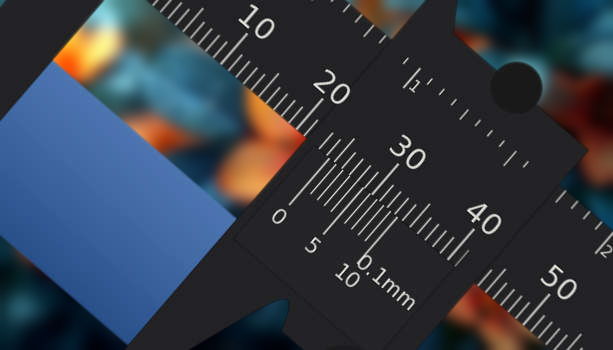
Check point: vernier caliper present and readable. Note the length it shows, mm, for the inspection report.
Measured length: 24.4 mm
